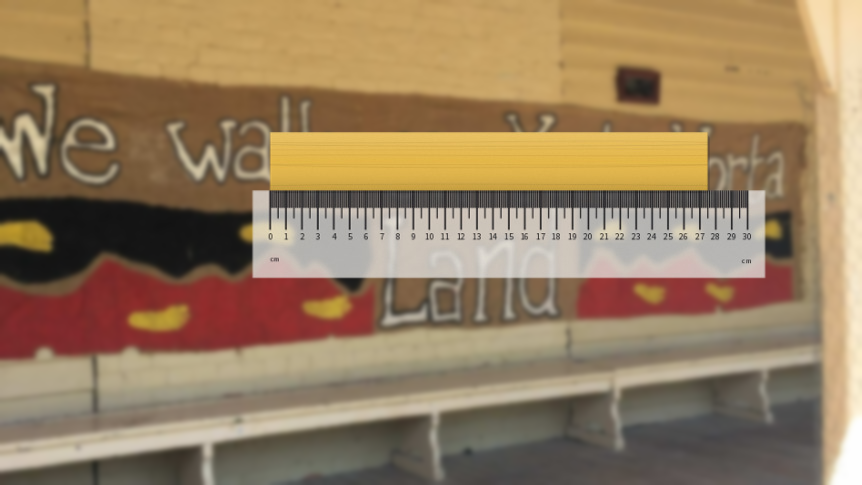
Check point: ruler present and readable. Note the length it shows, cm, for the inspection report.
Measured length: 27.5 cm
